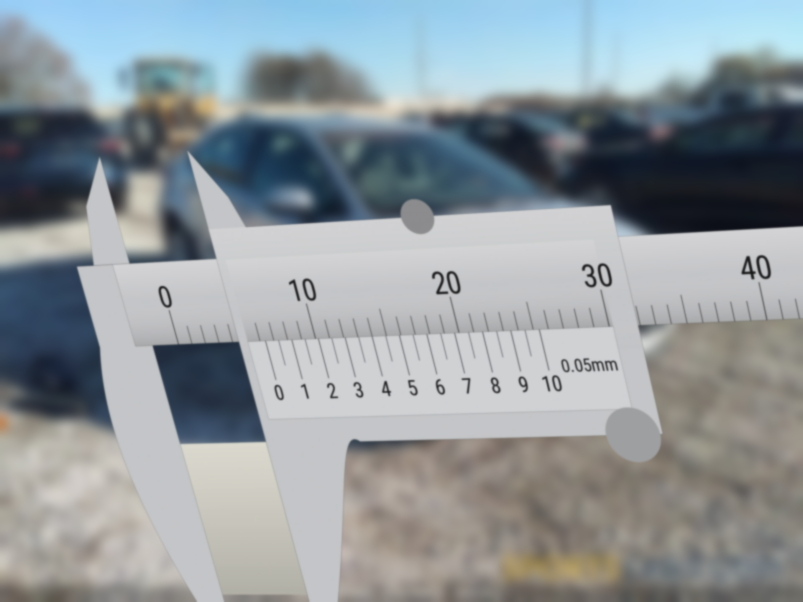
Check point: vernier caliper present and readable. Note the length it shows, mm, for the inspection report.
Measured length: 6.4 mm
